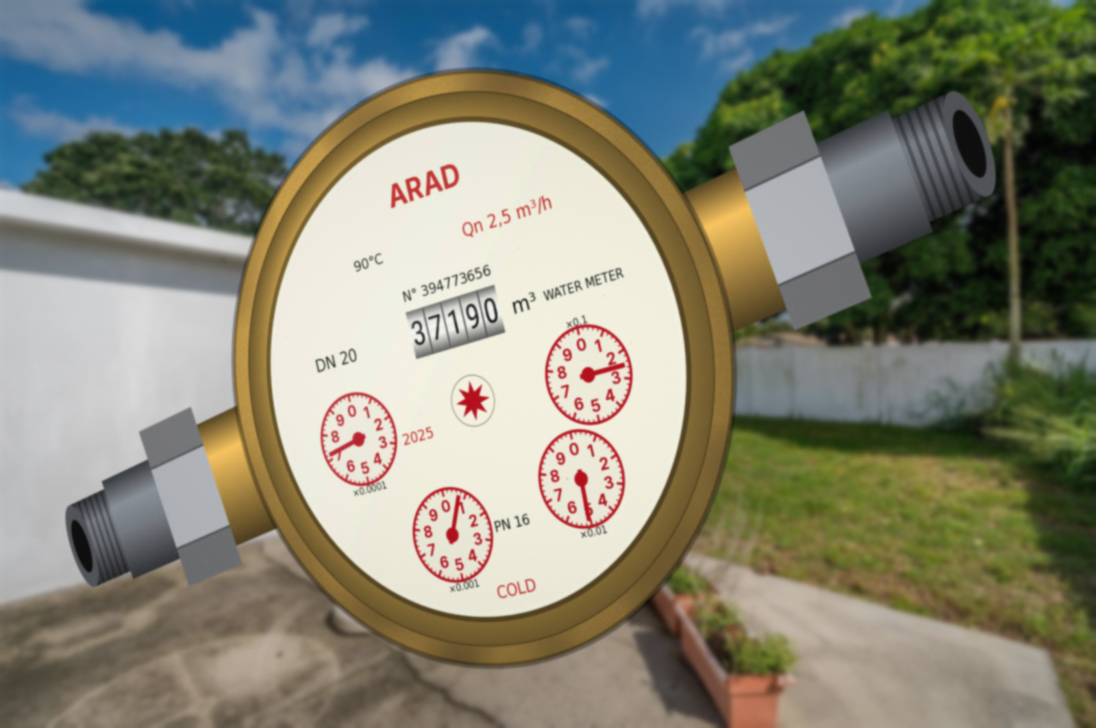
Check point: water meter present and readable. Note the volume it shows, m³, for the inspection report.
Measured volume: 37190.2507 m³
